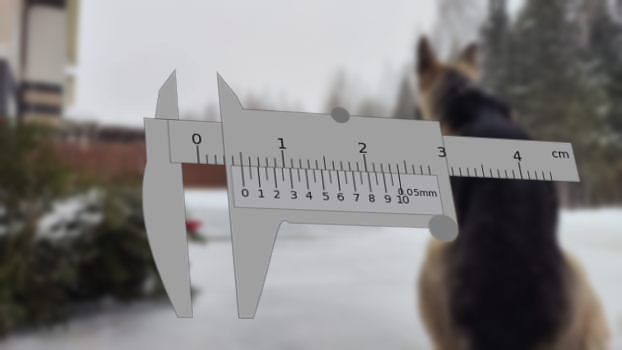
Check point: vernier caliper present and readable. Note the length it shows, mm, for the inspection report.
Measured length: 5.0 mm
